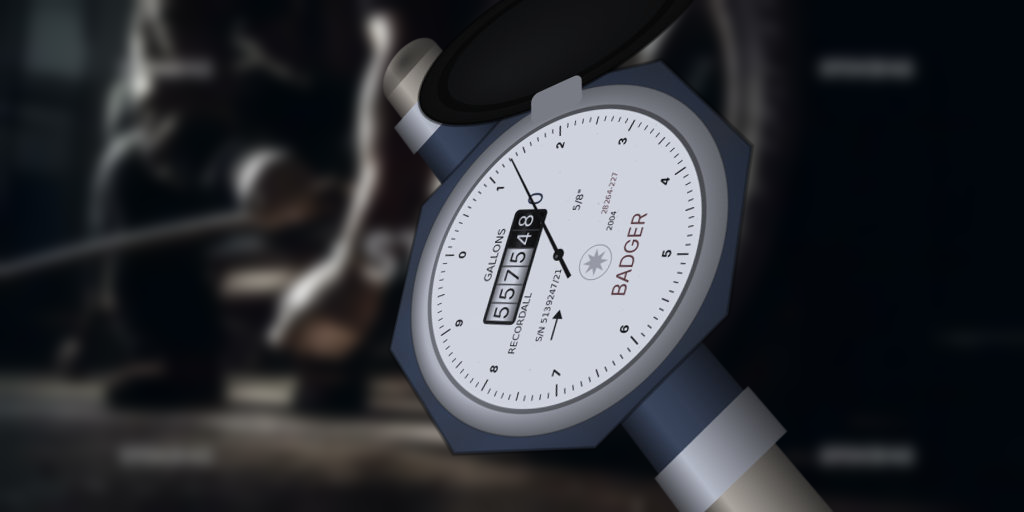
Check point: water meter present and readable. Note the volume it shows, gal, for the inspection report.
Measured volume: 5575481.3 gal
